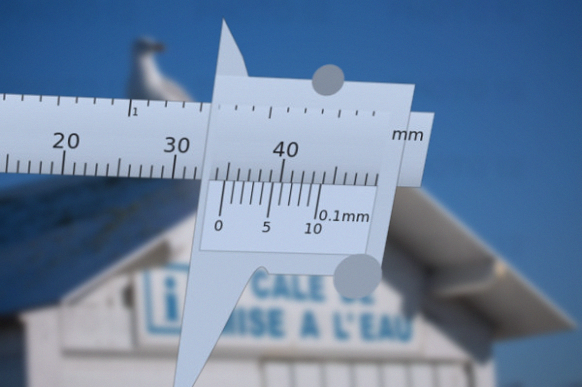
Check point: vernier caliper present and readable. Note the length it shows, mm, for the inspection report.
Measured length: 34.8 mm
